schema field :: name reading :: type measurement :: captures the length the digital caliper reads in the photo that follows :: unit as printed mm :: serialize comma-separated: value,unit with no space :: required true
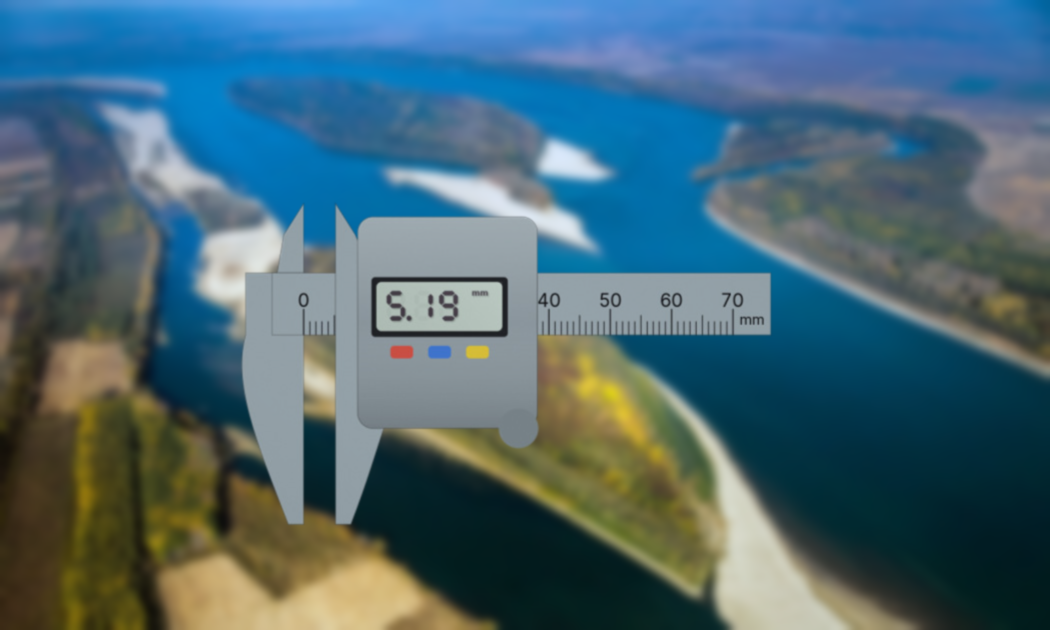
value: 5.19,mm
